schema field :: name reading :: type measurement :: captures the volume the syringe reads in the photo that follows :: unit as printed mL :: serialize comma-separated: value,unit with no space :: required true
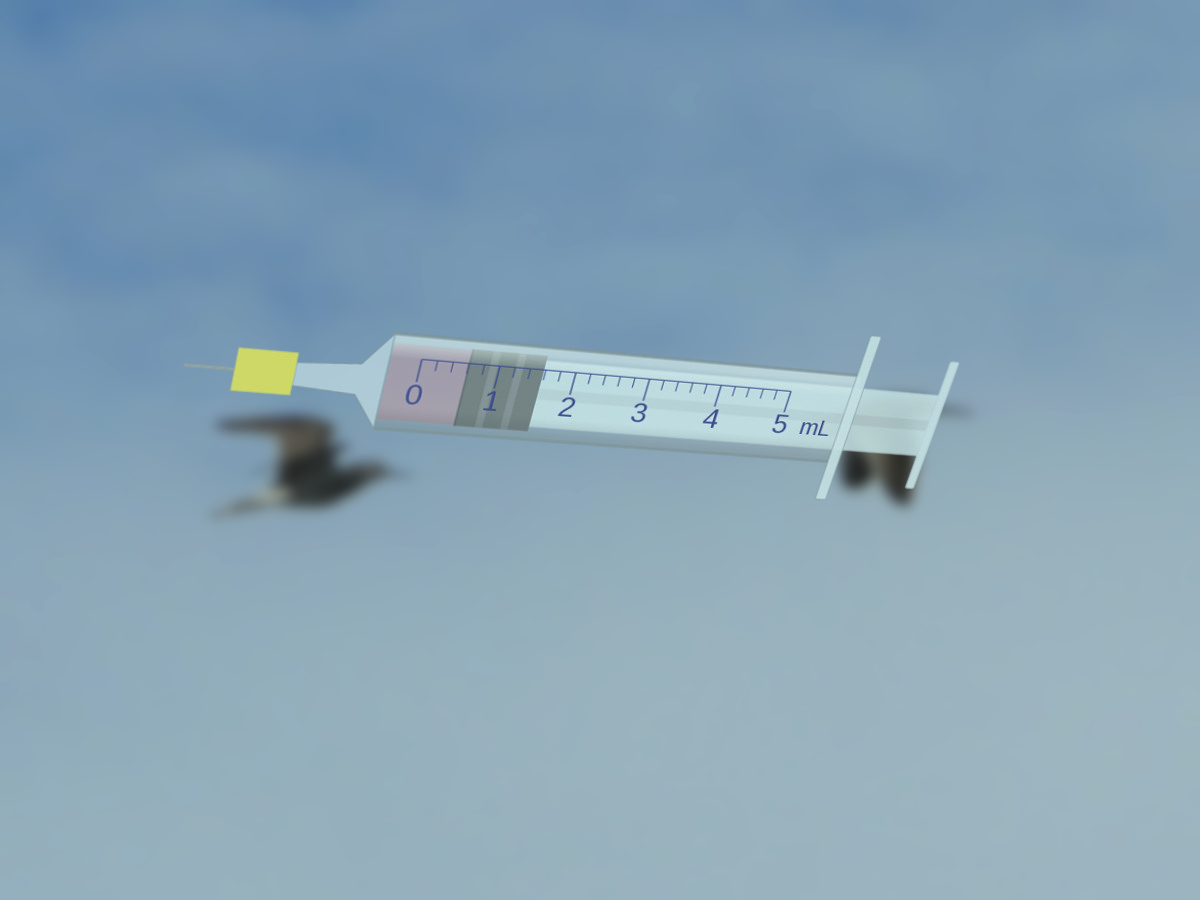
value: 0.6,mL
